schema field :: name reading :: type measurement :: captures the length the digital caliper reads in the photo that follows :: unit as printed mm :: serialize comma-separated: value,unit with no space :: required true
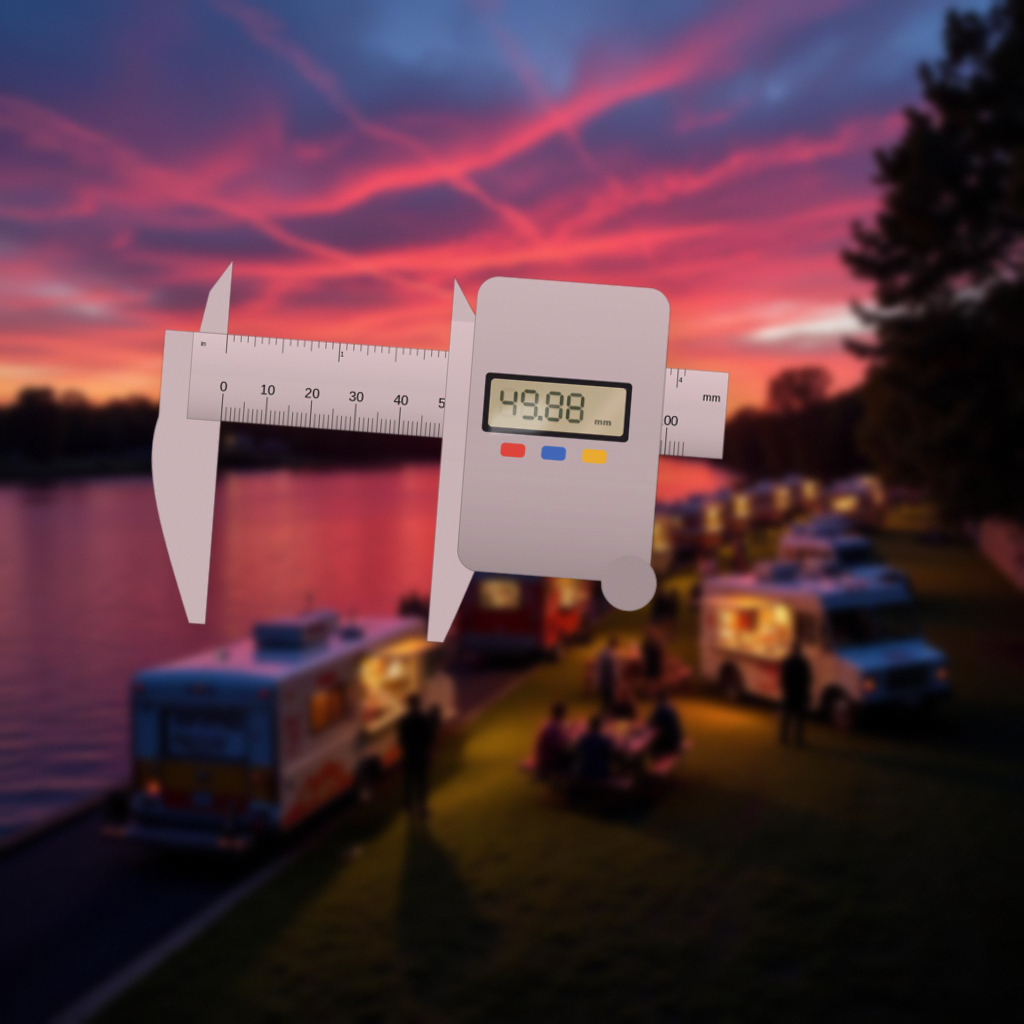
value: 49.88,mm
